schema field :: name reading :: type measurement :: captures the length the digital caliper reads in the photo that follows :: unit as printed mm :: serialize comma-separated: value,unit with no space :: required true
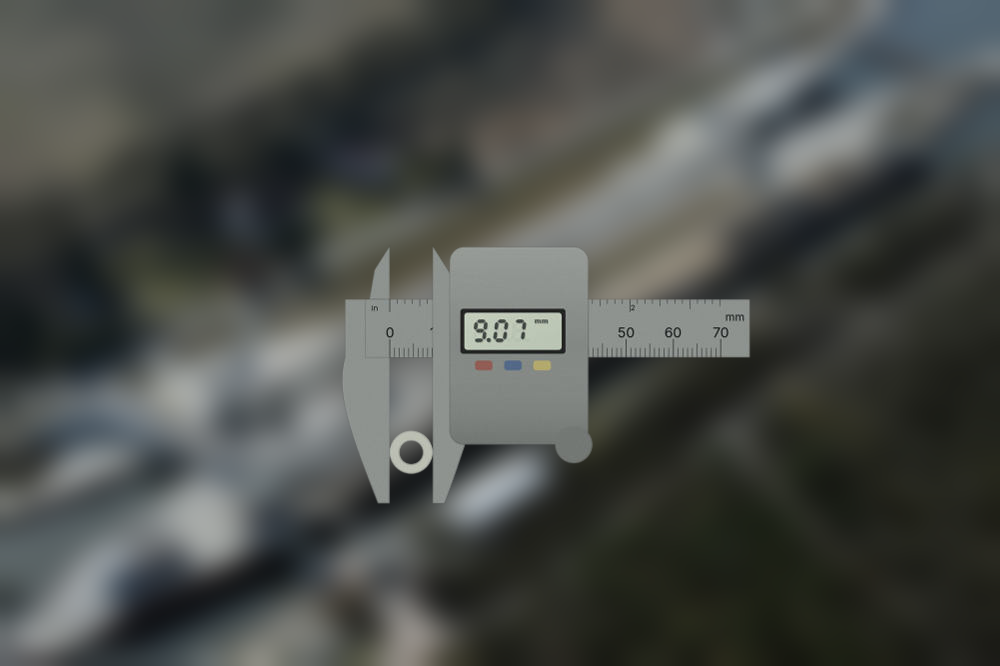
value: 9.07,mm
